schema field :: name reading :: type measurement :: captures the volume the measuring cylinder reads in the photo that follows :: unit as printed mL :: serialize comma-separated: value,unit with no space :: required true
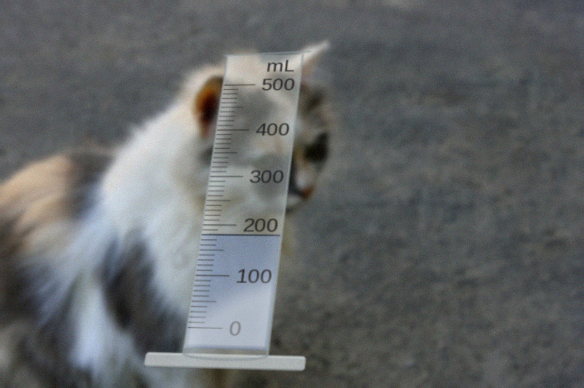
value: 180,mL
